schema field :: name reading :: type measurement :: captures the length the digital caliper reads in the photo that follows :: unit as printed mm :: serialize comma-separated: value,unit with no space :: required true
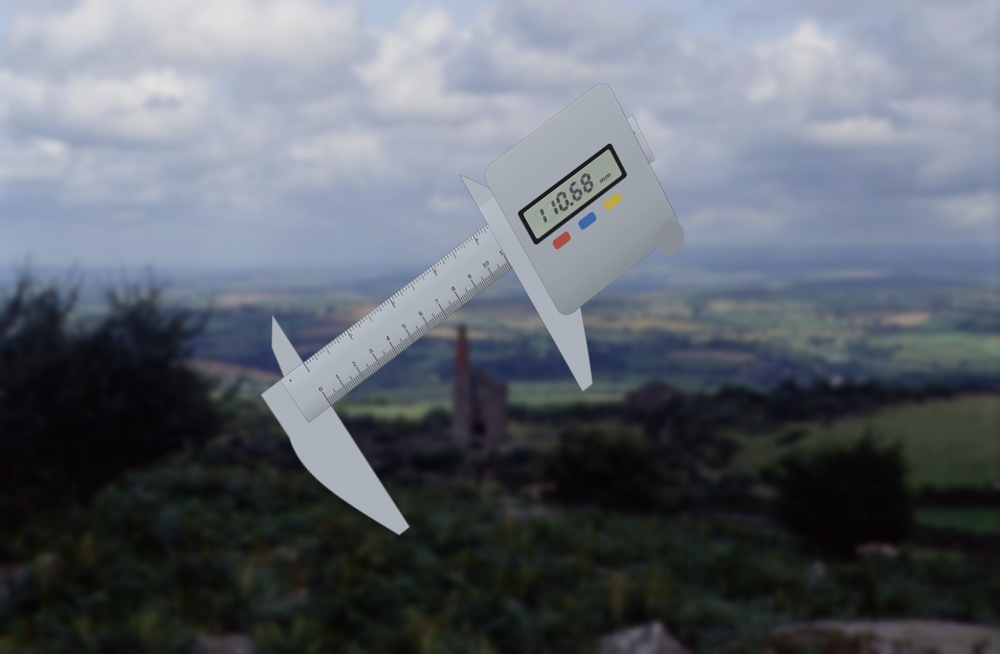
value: 110.68,mm
